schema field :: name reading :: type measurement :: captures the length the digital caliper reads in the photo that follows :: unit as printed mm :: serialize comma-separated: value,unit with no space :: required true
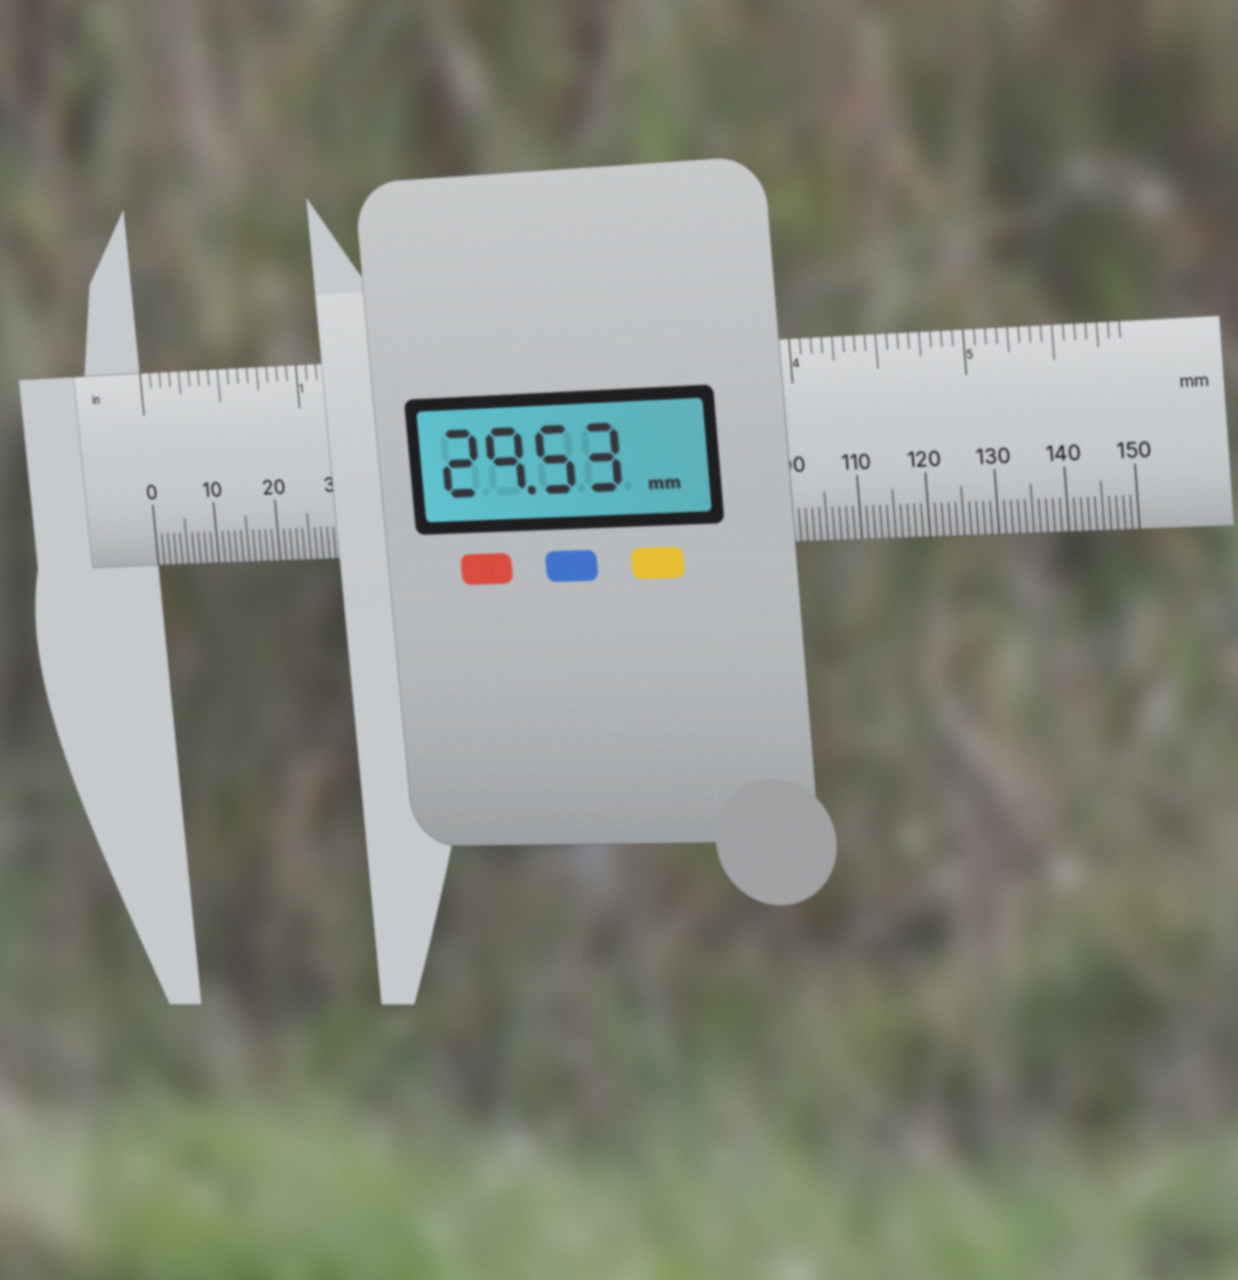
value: 29.53,mm
